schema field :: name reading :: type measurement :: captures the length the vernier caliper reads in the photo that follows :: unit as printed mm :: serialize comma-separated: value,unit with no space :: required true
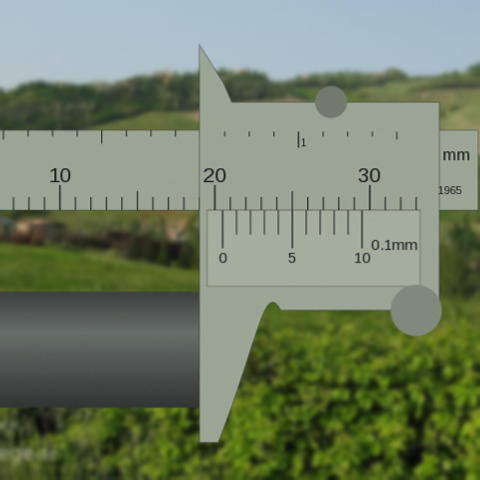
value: 20.5,mm
